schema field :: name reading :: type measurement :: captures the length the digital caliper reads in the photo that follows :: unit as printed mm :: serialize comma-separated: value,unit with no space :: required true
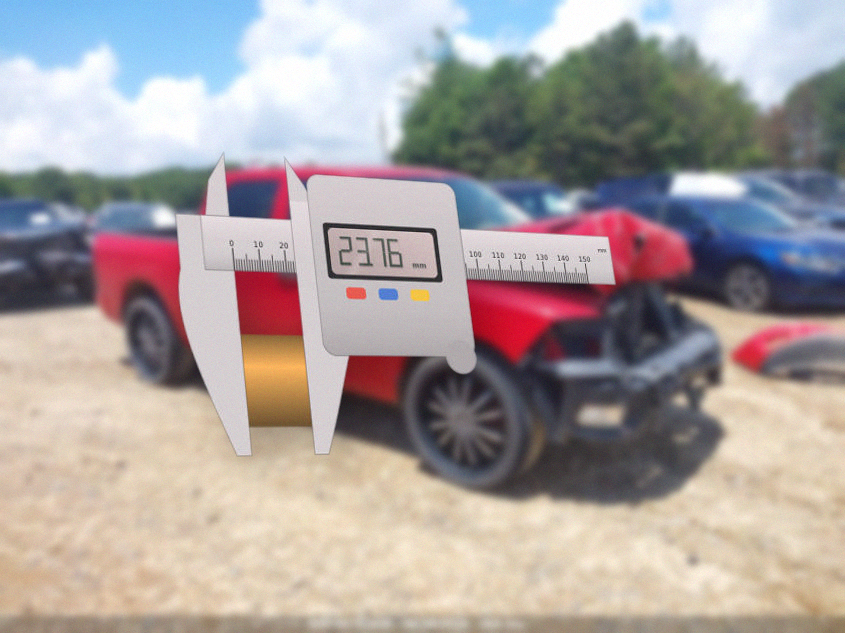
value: 23.76,mm
